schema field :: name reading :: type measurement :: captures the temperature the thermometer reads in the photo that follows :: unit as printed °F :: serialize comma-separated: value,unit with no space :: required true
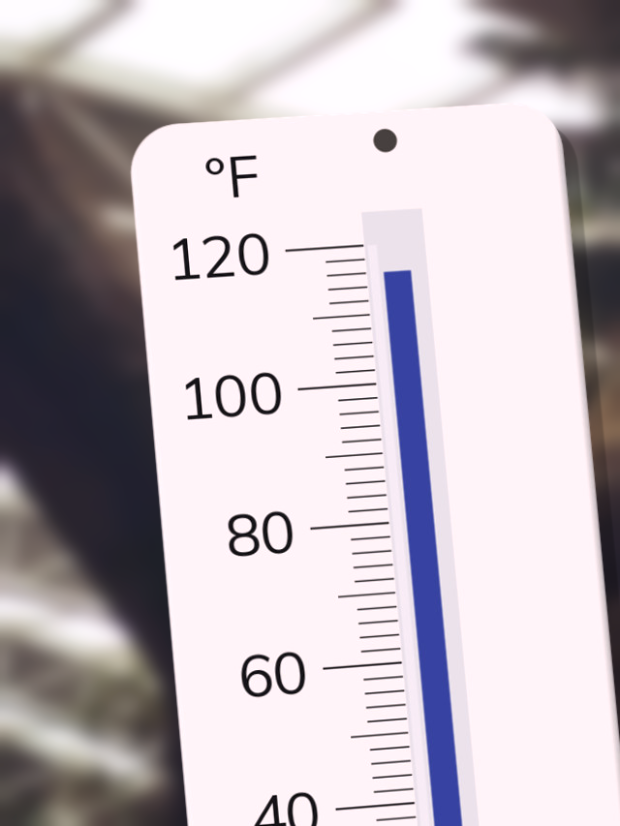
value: 116,°F
